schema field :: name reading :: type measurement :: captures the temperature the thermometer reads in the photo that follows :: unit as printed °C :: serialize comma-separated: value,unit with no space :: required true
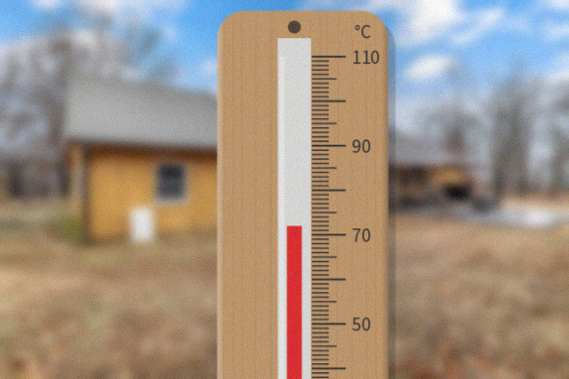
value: 72,°C
